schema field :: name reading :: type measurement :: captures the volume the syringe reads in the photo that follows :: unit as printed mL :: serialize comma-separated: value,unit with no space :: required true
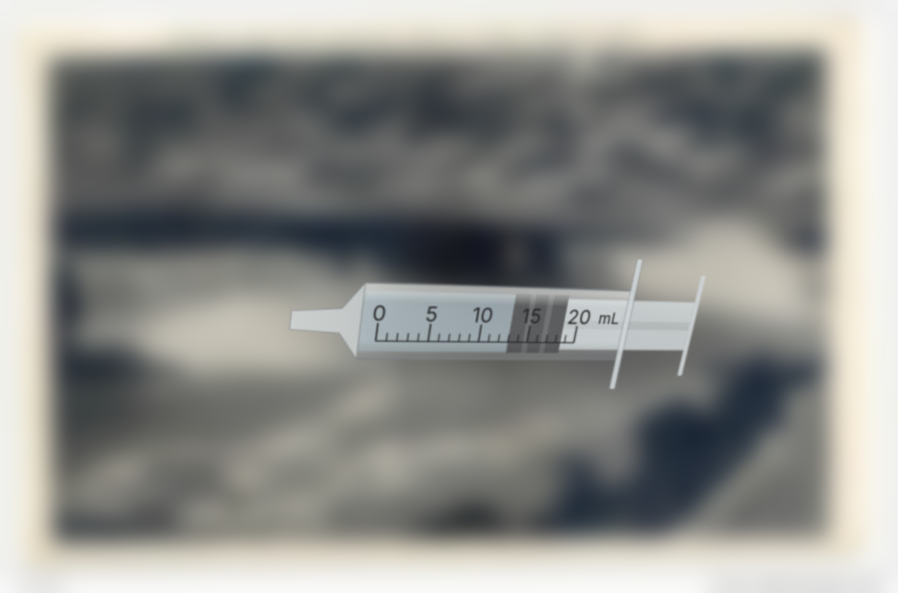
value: 13,mL
